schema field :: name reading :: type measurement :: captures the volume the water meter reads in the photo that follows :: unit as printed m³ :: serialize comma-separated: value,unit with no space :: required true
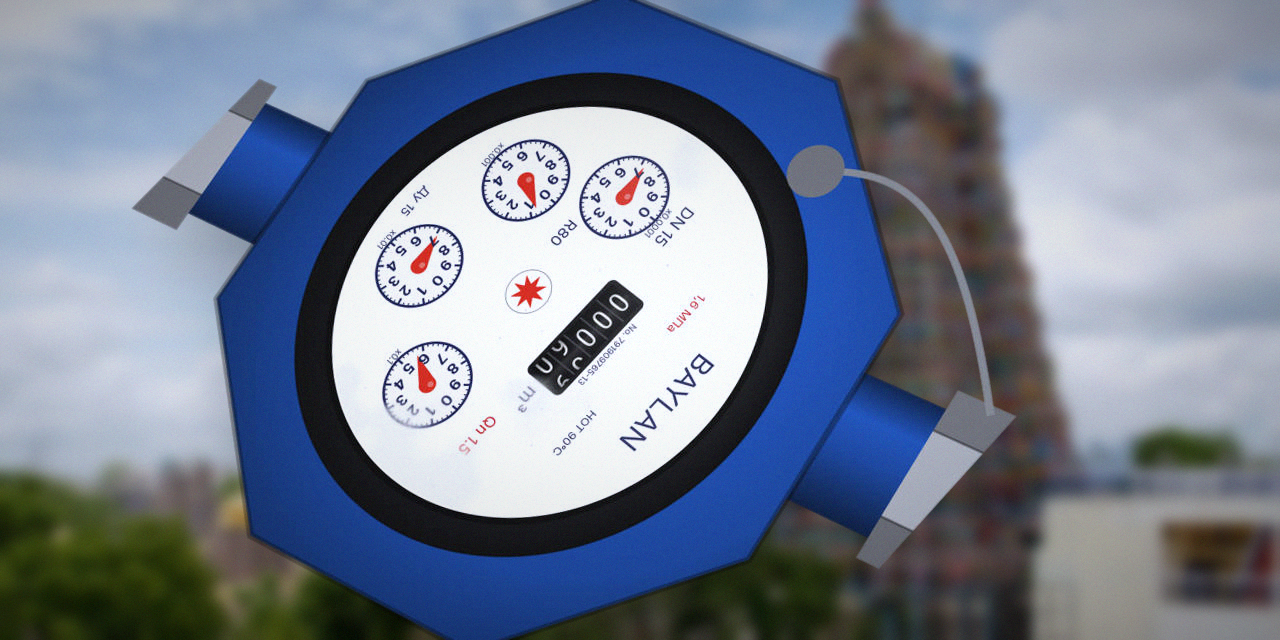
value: 59.5707,m³
